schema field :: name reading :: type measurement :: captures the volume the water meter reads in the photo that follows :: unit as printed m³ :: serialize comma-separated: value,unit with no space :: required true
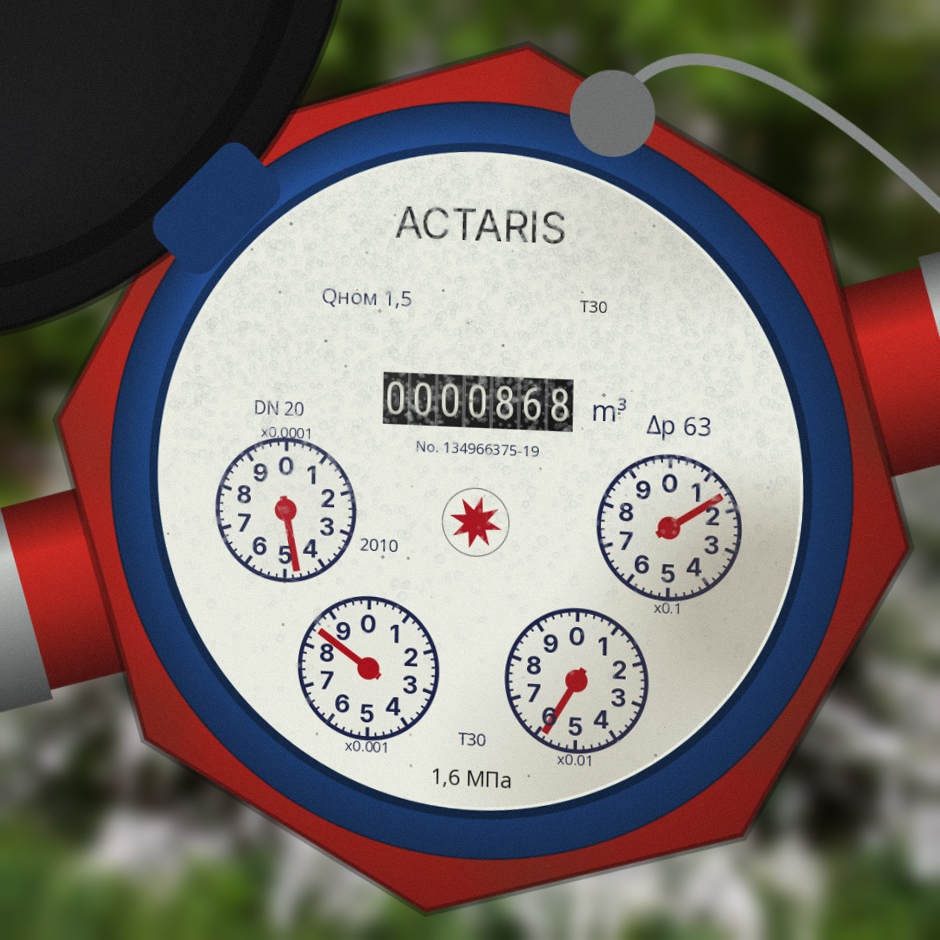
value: 868.1584,m³
